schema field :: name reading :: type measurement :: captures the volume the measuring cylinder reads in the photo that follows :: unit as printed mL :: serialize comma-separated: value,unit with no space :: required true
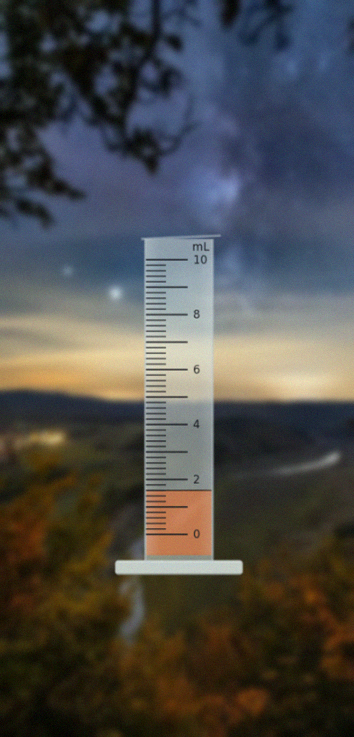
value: 1.6,mL
